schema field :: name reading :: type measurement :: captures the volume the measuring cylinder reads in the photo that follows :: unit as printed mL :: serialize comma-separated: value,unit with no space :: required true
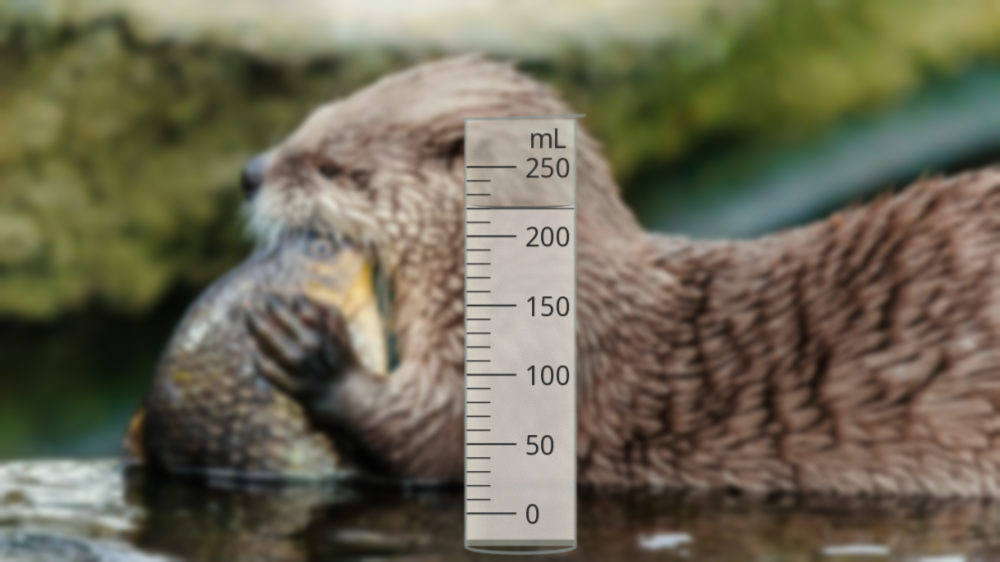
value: 220,mL
